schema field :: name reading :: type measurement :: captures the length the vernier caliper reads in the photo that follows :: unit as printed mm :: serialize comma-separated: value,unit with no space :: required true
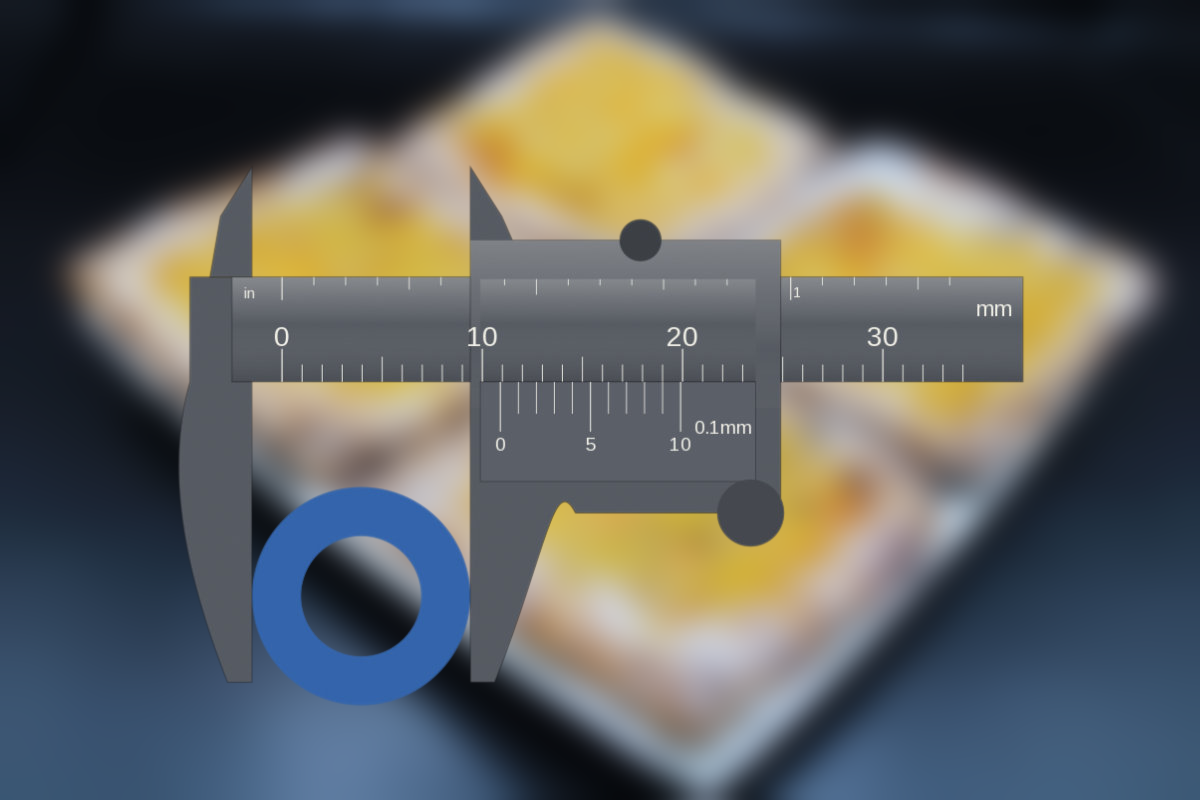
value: 10.9,mm
